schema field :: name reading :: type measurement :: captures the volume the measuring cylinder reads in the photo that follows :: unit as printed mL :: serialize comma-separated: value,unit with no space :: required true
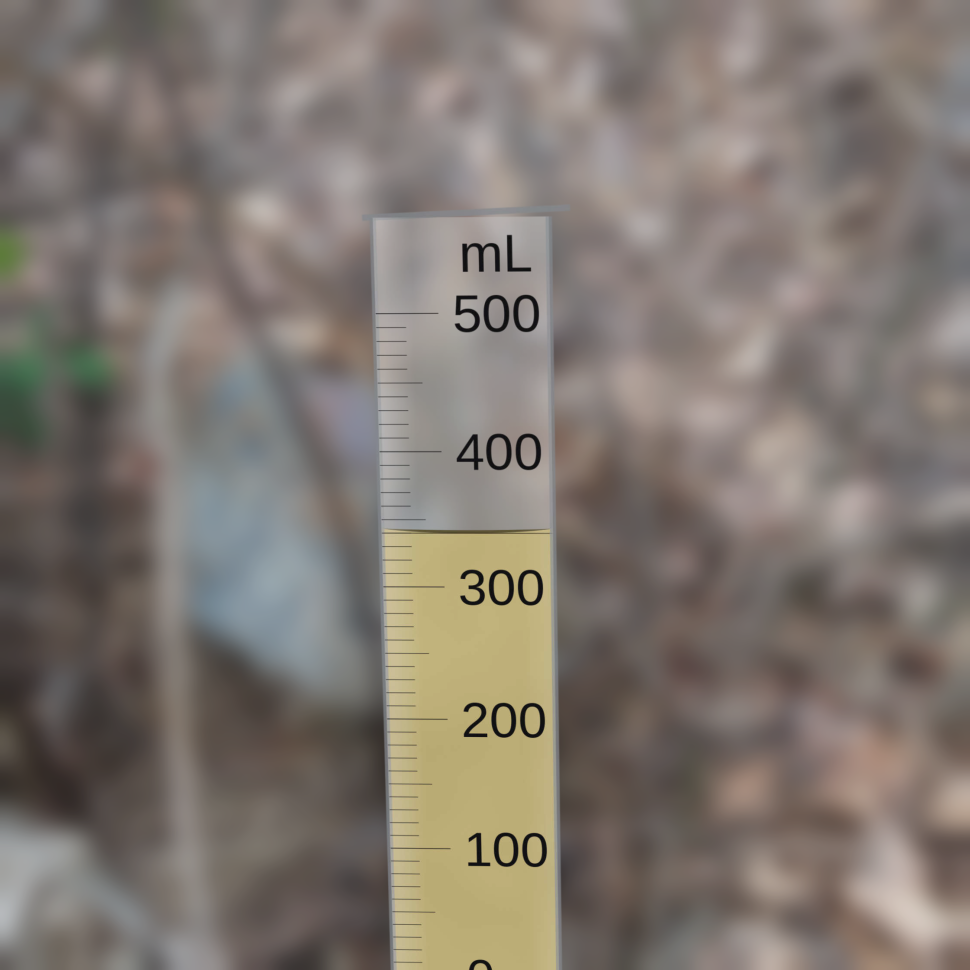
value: 340,mL
